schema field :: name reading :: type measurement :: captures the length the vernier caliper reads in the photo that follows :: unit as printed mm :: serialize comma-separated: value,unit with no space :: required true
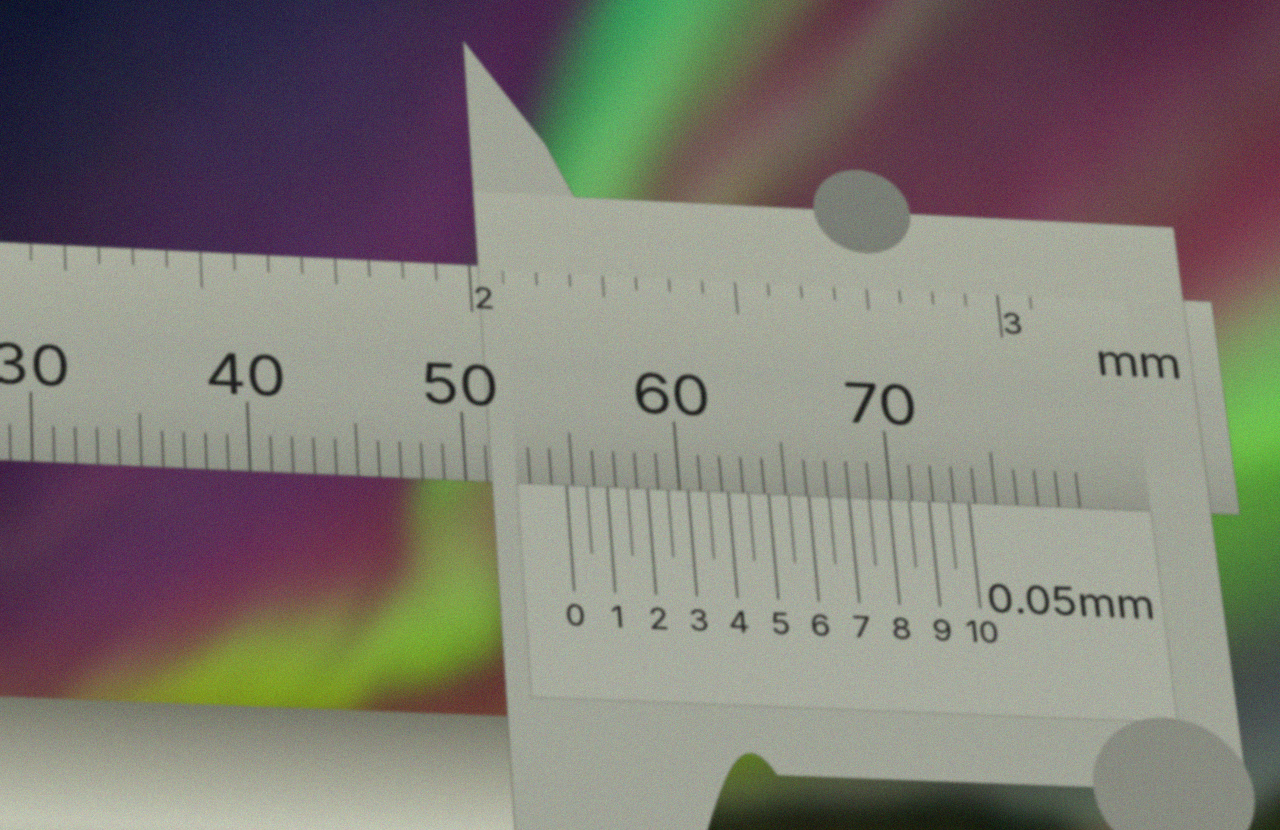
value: 54.7,mm
